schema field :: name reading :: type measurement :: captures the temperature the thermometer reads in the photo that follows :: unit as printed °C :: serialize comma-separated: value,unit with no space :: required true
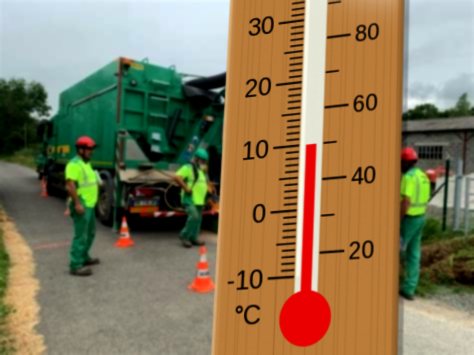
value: 10,°C
